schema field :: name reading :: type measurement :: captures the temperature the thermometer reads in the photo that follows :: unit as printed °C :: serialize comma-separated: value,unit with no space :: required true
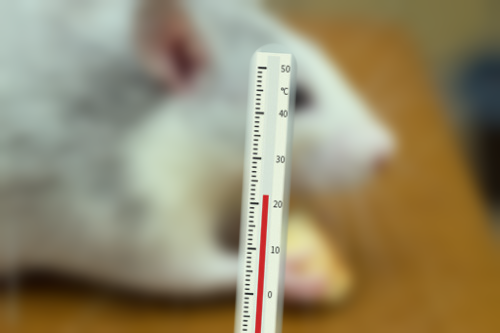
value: 22,°C
